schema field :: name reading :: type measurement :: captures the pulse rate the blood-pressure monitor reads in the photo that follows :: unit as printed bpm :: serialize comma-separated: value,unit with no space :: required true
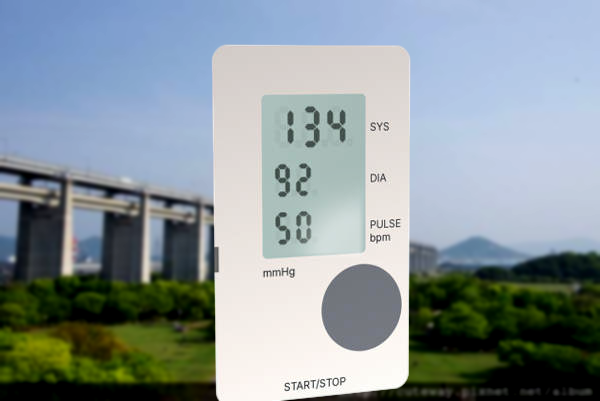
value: 50,bpm
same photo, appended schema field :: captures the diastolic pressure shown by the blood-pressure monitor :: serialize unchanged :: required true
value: 92,mmHg
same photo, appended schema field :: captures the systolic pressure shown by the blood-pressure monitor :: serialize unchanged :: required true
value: 134,mmHg
